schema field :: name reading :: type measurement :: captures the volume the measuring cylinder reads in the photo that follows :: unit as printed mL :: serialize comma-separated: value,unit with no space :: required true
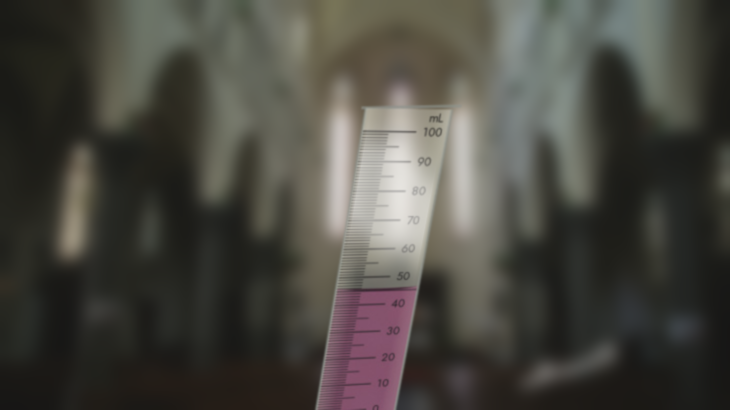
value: 45,mL
